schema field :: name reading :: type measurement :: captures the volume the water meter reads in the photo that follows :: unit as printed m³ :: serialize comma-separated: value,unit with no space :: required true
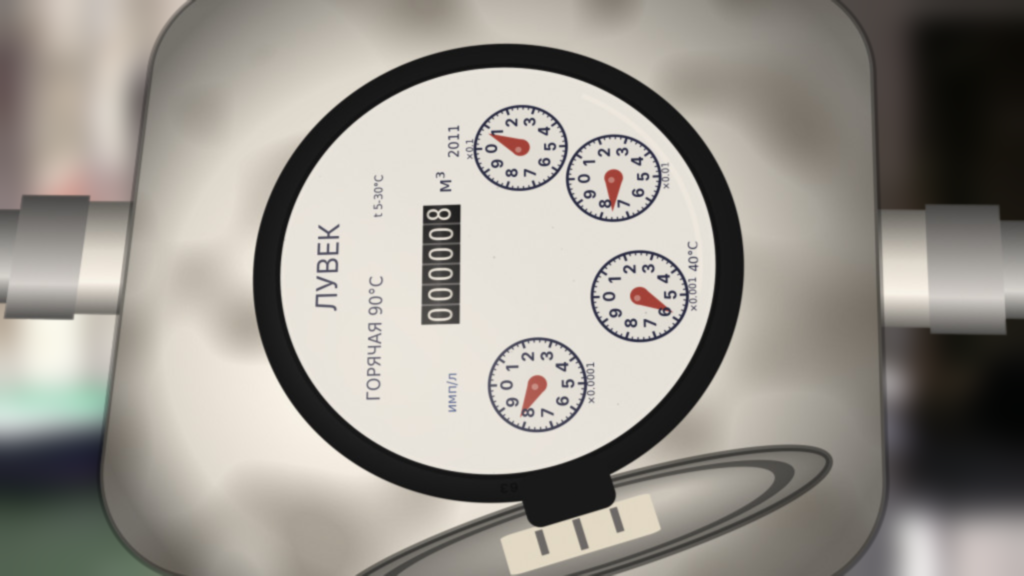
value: 8.0758,m³
